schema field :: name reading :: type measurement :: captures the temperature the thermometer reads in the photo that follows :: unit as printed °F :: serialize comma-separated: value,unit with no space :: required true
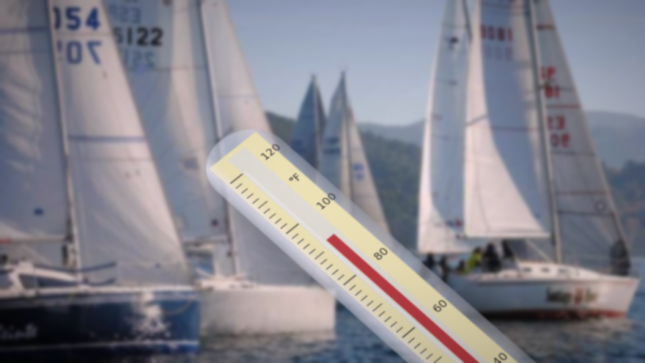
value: 92,°F
